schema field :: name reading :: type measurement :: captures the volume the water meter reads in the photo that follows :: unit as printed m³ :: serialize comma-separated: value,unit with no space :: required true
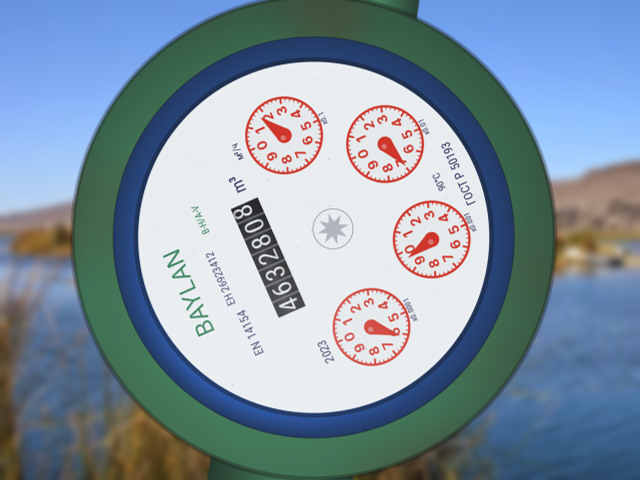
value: 4632808.1696,m³
